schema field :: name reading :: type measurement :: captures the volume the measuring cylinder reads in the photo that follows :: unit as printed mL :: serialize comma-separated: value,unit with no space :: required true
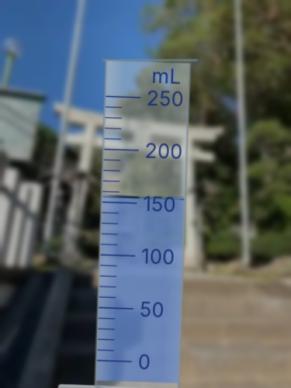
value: 155,mL
